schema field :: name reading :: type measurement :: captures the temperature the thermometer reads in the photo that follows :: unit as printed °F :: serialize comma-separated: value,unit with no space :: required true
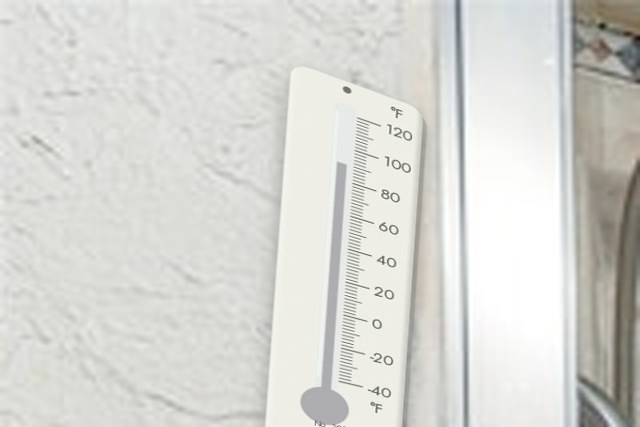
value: 90,°F
